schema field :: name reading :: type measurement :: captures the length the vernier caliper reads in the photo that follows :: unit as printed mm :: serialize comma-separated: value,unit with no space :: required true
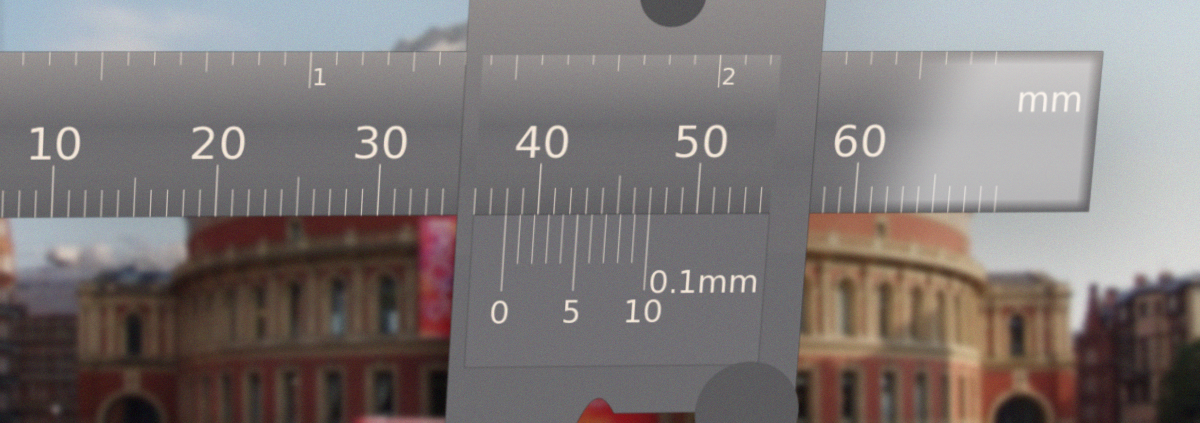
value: 38.0,mm
